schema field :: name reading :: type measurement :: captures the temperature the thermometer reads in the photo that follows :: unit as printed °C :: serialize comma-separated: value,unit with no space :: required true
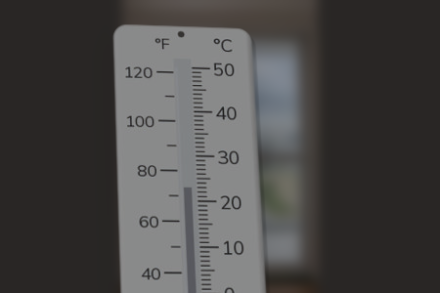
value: 23,°C
